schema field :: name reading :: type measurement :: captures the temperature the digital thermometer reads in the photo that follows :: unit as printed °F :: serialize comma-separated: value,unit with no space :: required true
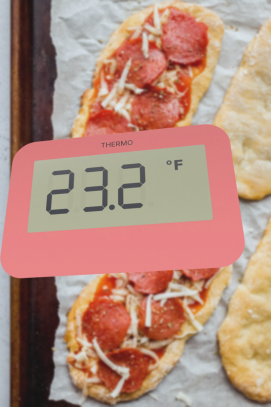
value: 23.2,°F
